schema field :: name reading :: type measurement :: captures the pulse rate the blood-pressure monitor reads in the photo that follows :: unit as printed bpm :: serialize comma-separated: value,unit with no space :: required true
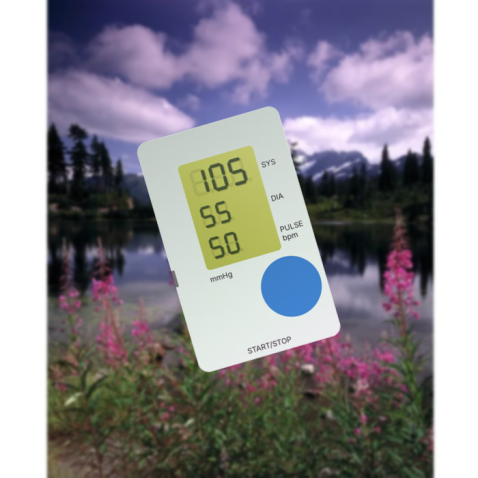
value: 50,bpm
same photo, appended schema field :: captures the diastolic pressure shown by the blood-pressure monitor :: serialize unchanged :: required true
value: 55,mmHg
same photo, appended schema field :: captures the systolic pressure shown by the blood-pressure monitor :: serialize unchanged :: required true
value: 105,mmHg
